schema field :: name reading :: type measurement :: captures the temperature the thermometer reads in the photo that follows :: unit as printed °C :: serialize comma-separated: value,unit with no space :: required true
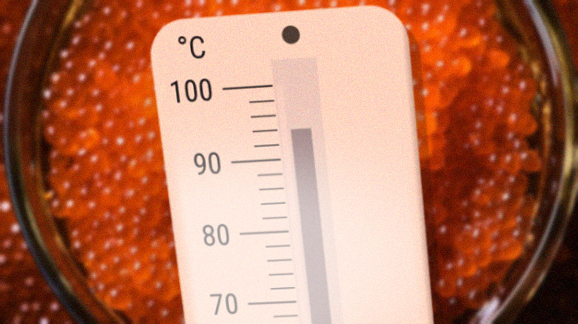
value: 94,°C
